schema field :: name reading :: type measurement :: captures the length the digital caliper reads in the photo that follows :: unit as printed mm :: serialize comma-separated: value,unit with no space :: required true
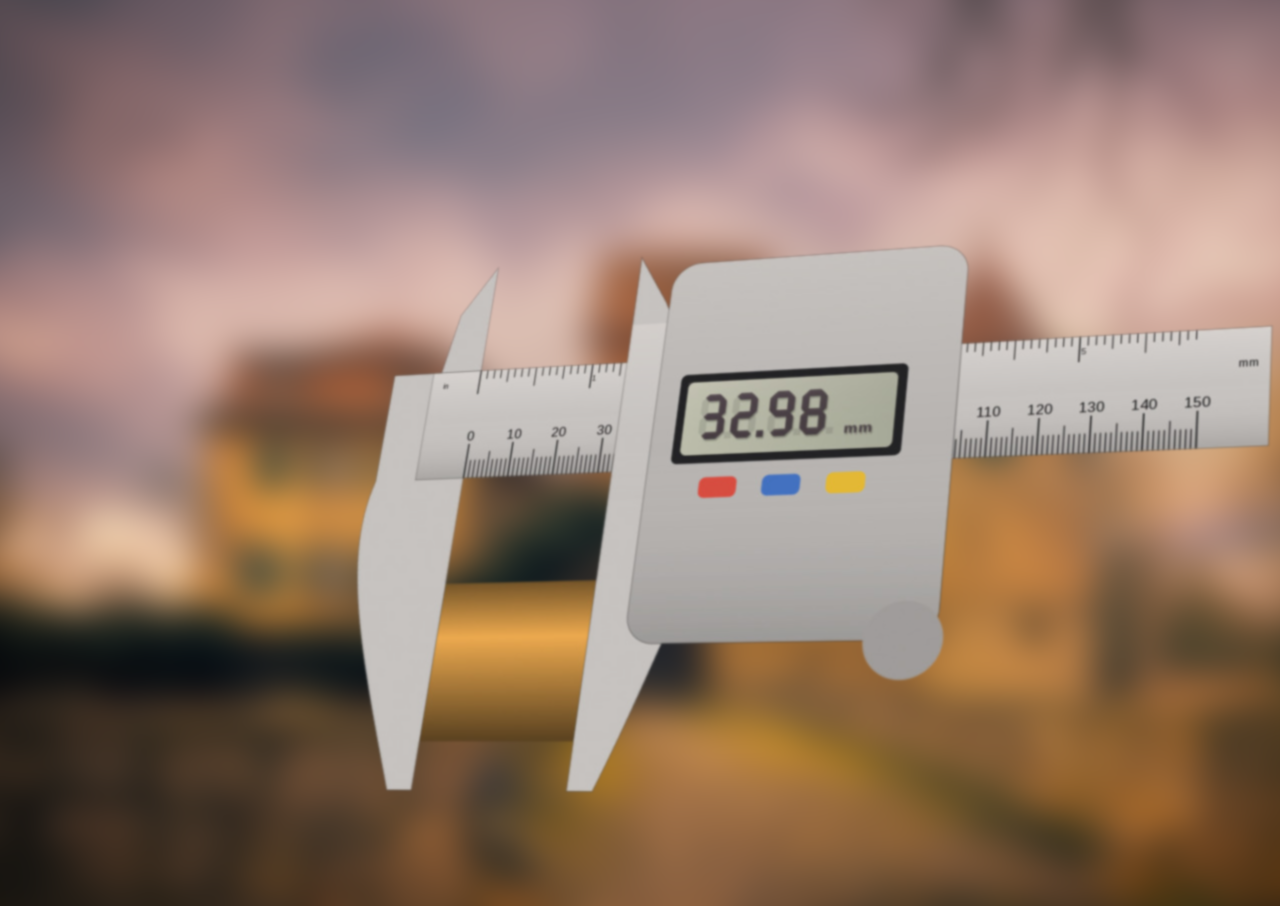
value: 32.98,mm
